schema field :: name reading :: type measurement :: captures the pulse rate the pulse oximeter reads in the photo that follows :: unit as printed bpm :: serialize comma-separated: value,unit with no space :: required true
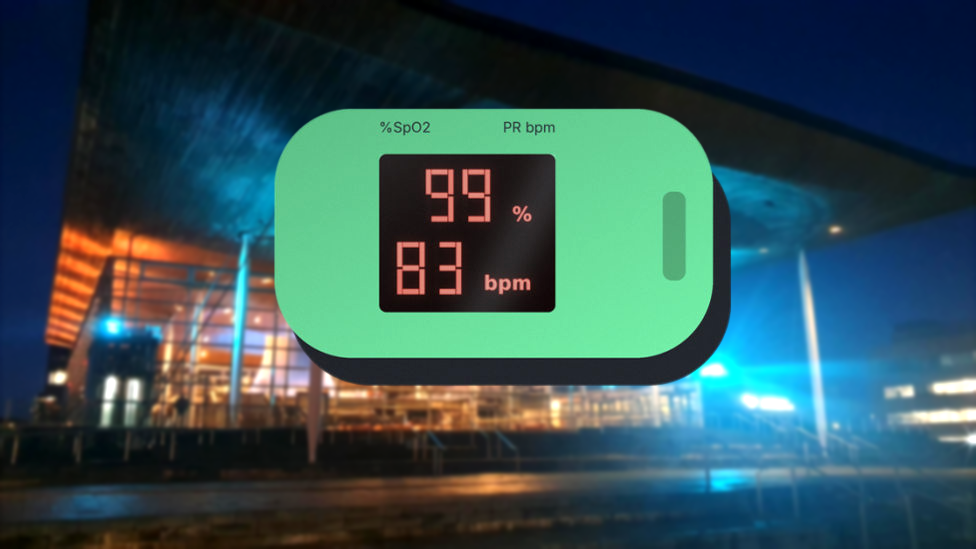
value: 83,bpm
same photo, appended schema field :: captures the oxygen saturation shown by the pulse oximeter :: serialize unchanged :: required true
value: 99,%
